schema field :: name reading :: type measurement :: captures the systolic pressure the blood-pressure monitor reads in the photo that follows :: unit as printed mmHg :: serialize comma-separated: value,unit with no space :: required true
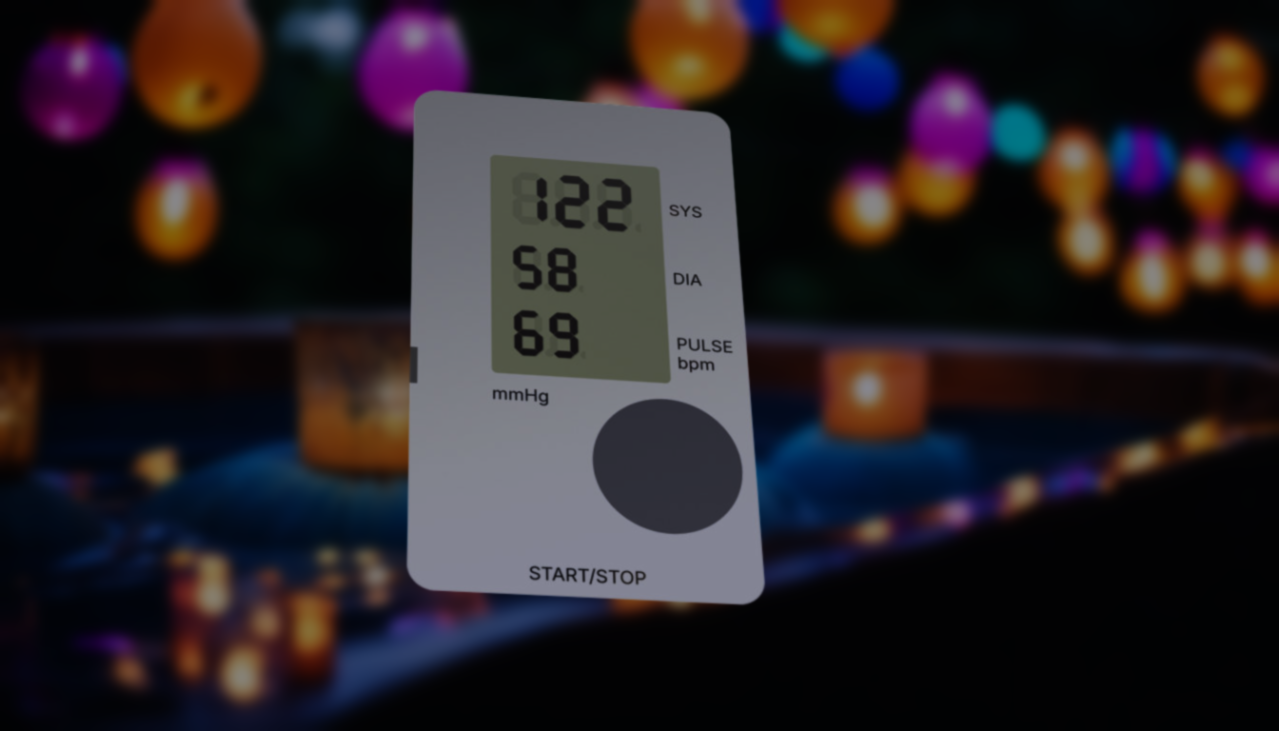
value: 122,mmHg
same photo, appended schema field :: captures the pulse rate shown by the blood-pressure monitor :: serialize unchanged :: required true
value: 69,bpm
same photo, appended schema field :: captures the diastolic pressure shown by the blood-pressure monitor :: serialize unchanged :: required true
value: 58,mmHg
